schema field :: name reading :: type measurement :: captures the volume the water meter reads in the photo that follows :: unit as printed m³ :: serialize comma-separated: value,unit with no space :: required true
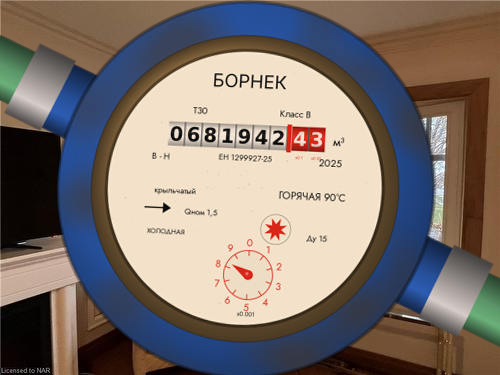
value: 681942.438,m³
